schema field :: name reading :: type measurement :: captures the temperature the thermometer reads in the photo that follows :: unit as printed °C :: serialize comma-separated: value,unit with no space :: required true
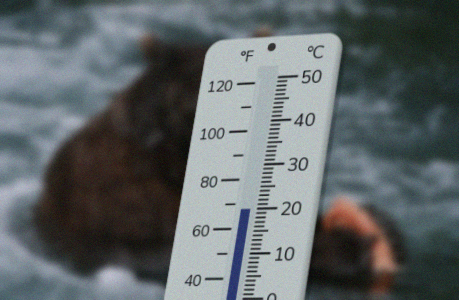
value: 20,°C
